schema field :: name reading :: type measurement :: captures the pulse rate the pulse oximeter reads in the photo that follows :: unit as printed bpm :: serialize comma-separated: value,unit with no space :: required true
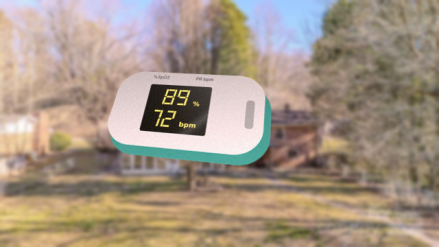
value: 72,bpm
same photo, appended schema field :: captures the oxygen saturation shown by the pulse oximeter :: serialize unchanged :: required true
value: 89,%
